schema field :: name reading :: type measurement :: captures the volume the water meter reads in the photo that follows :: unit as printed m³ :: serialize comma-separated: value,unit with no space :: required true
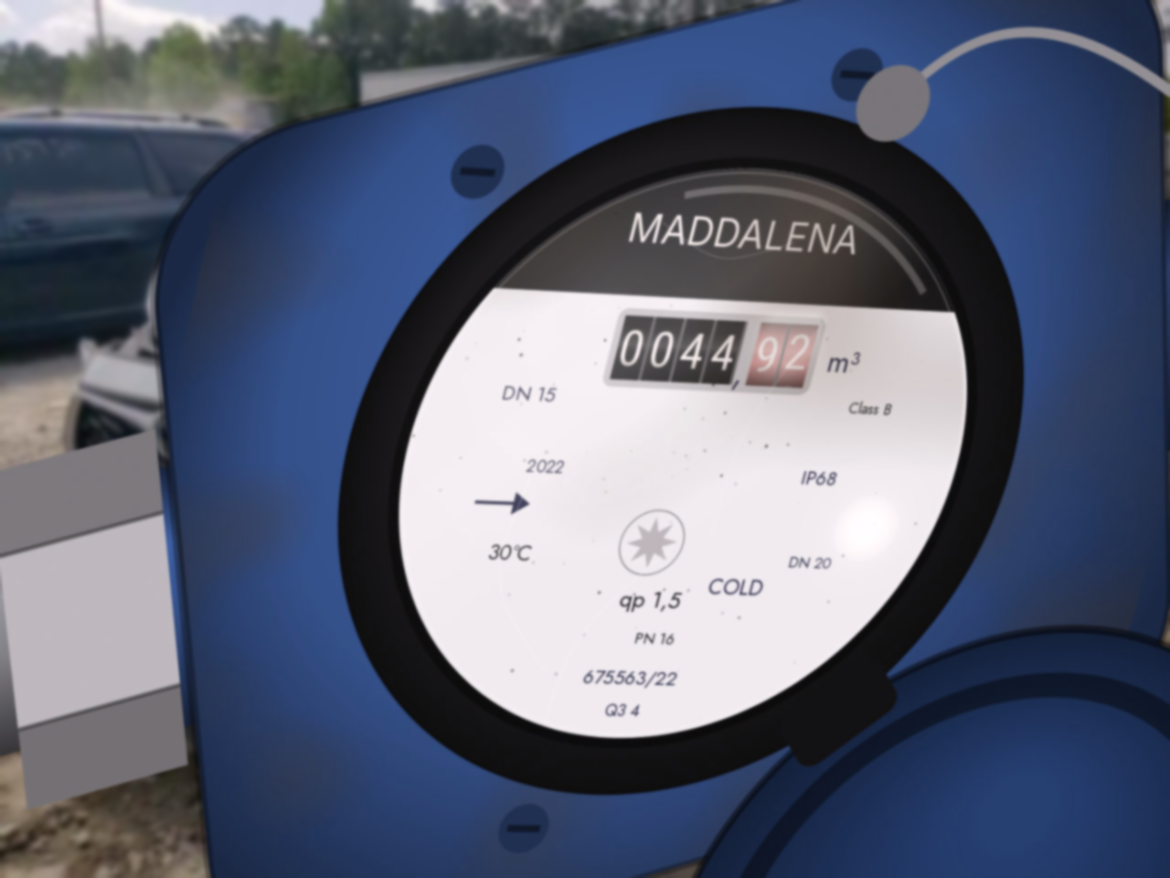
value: 44.92,m³
